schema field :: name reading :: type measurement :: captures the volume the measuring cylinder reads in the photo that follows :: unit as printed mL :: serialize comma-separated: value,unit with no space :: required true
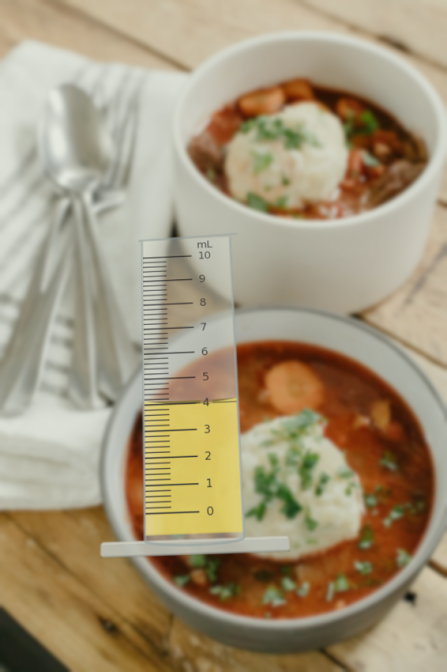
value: 4,mL
